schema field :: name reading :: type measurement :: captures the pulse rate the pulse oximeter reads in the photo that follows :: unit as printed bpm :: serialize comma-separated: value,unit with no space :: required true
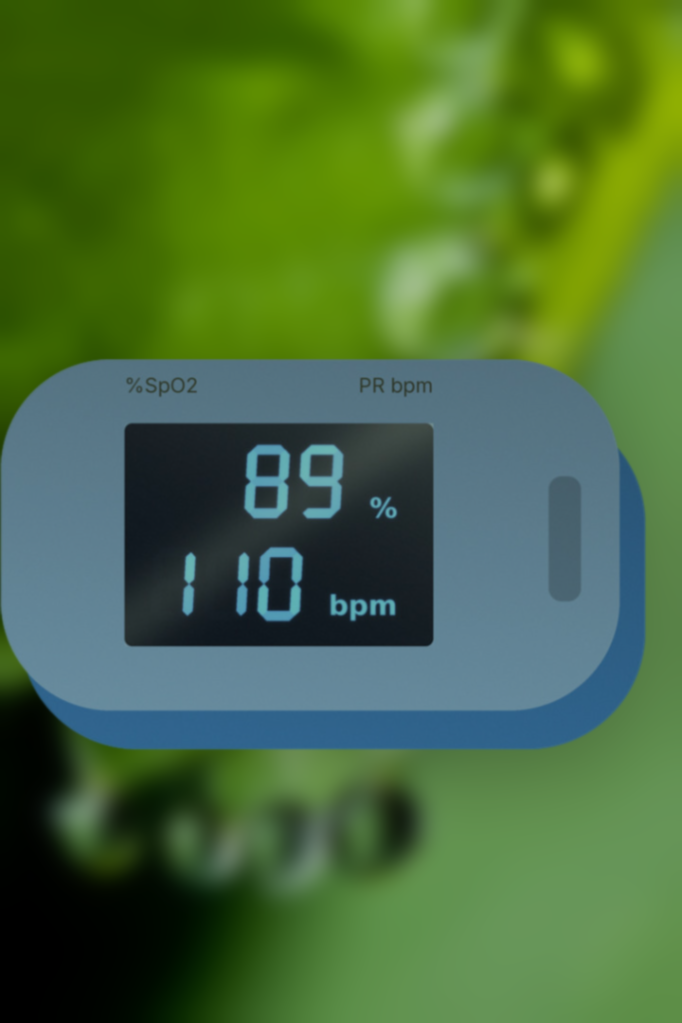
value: 110,bpm
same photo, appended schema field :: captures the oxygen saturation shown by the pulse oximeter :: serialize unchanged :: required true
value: 89,%
